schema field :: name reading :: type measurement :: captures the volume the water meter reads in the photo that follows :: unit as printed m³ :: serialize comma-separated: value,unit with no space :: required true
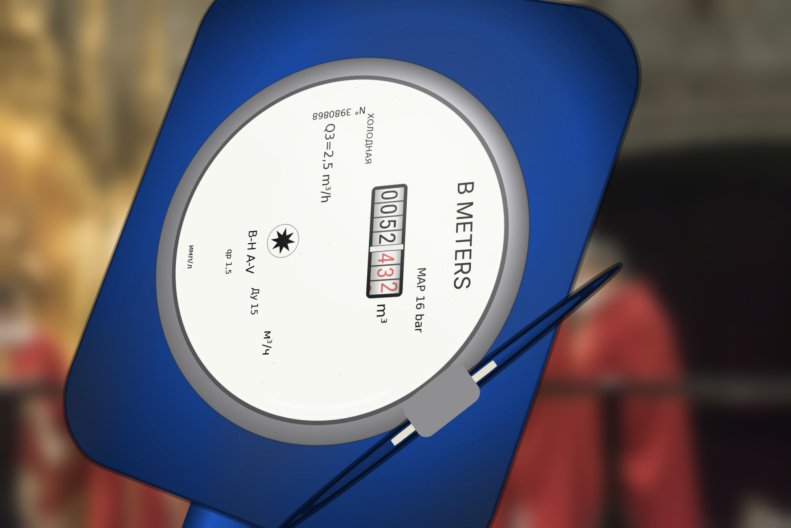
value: 52.432,m³
